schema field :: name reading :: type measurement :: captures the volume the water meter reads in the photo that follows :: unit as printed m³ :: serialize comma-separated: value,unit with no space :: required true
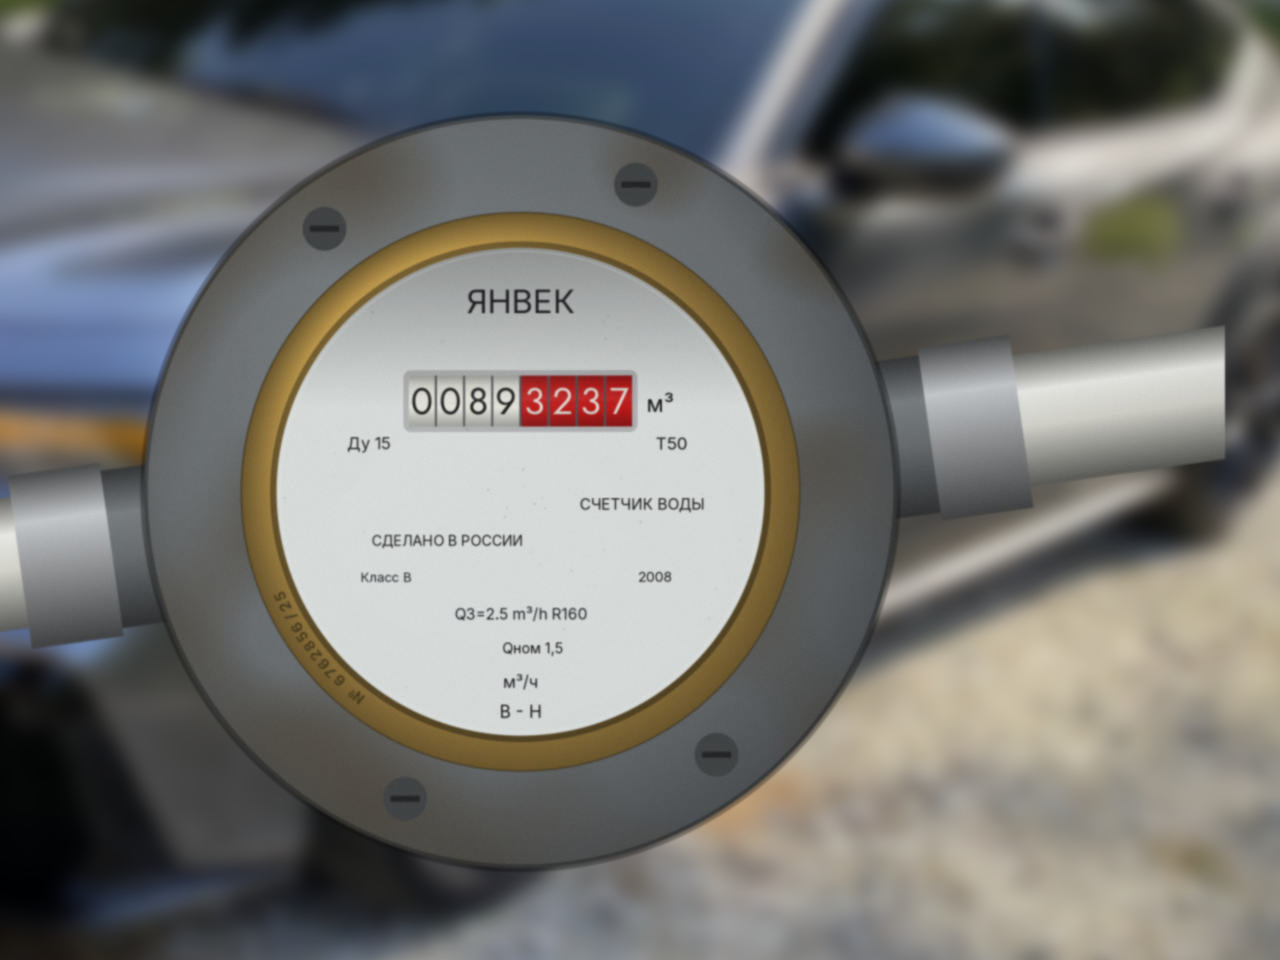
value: 89.3237,m³
